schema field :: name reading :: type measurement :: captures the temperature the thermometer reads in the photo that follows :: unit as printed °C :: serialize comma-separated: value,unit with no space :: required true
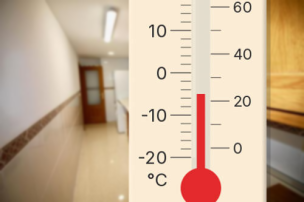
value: -5,°C
